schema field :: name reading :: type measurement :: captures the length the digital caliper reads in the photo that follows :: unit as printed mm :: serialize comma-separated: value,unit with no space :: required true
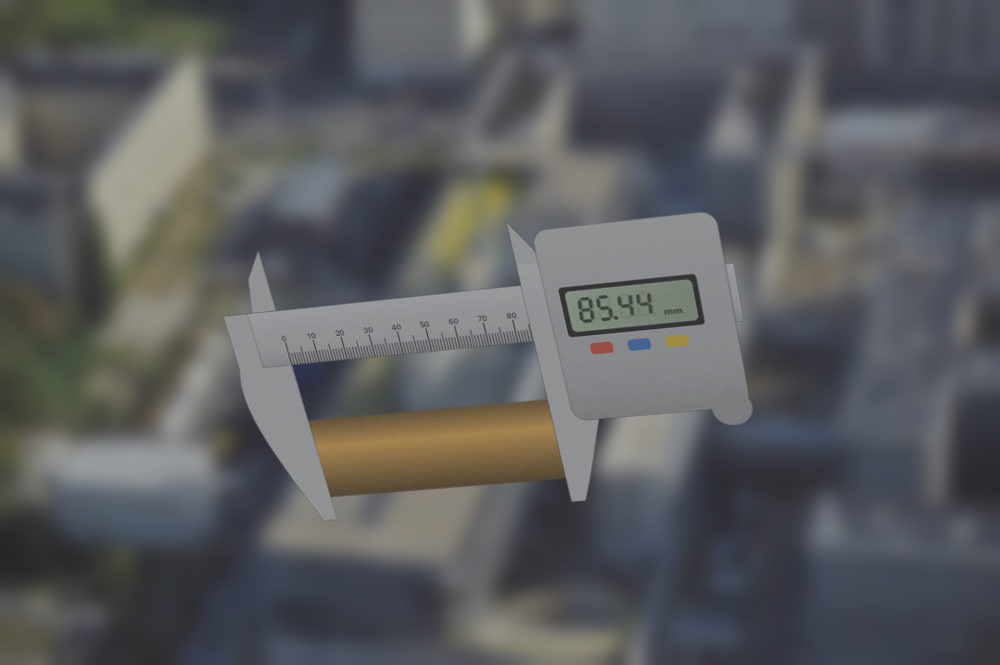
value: 85.44,mm
